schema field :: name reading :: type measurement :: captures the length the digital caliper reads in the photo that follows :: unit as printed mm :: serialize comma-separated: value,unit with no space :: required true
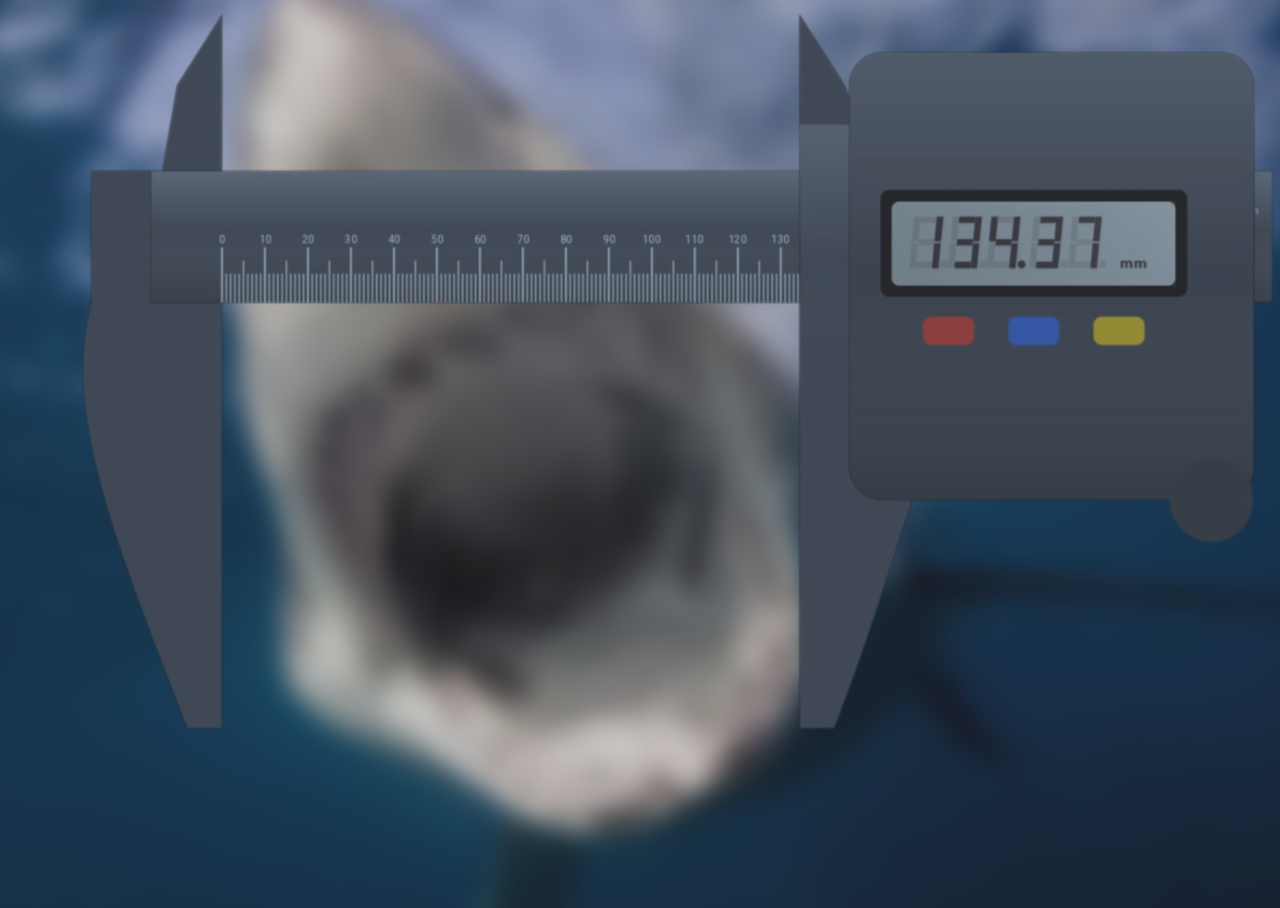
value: 134.37,mm
